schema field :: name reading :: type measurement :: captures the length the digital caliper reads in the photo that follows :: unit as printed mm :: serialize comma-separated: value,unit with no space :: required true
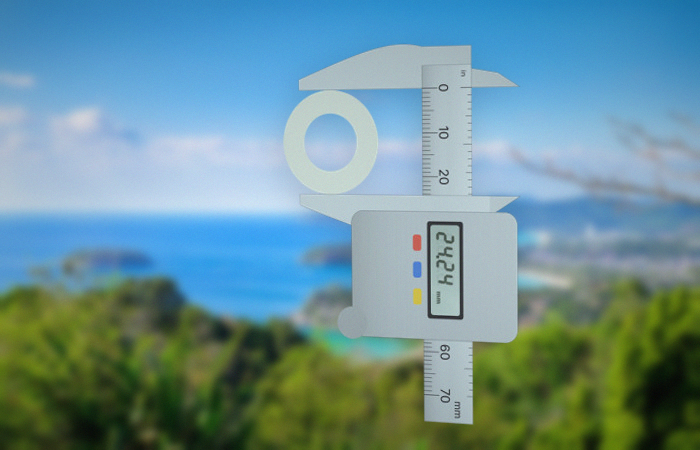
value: 24.24,mm
